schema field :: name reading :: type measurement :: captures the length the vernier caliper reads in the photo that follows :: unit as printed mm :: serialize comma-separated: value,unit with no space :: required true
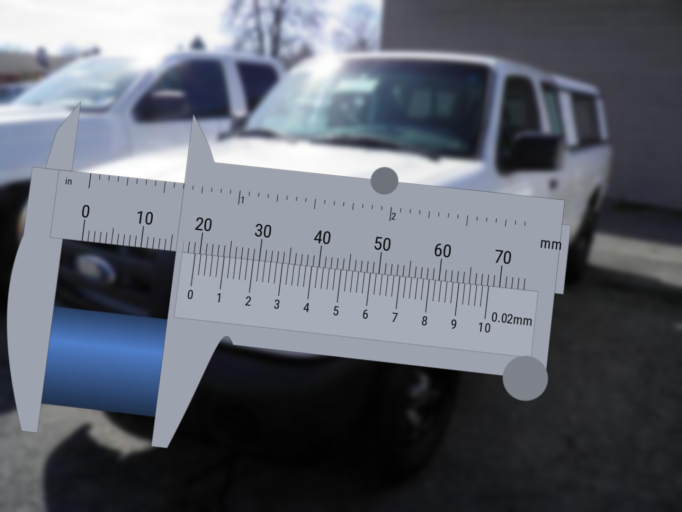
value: 19.2,mm
